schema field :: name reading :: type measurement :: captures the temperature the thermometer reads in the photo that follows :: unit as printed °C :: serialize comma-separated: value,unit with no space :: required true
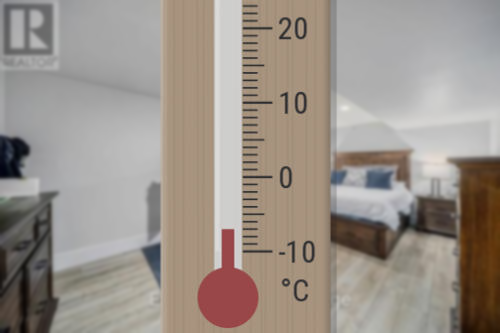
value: -7,°C
